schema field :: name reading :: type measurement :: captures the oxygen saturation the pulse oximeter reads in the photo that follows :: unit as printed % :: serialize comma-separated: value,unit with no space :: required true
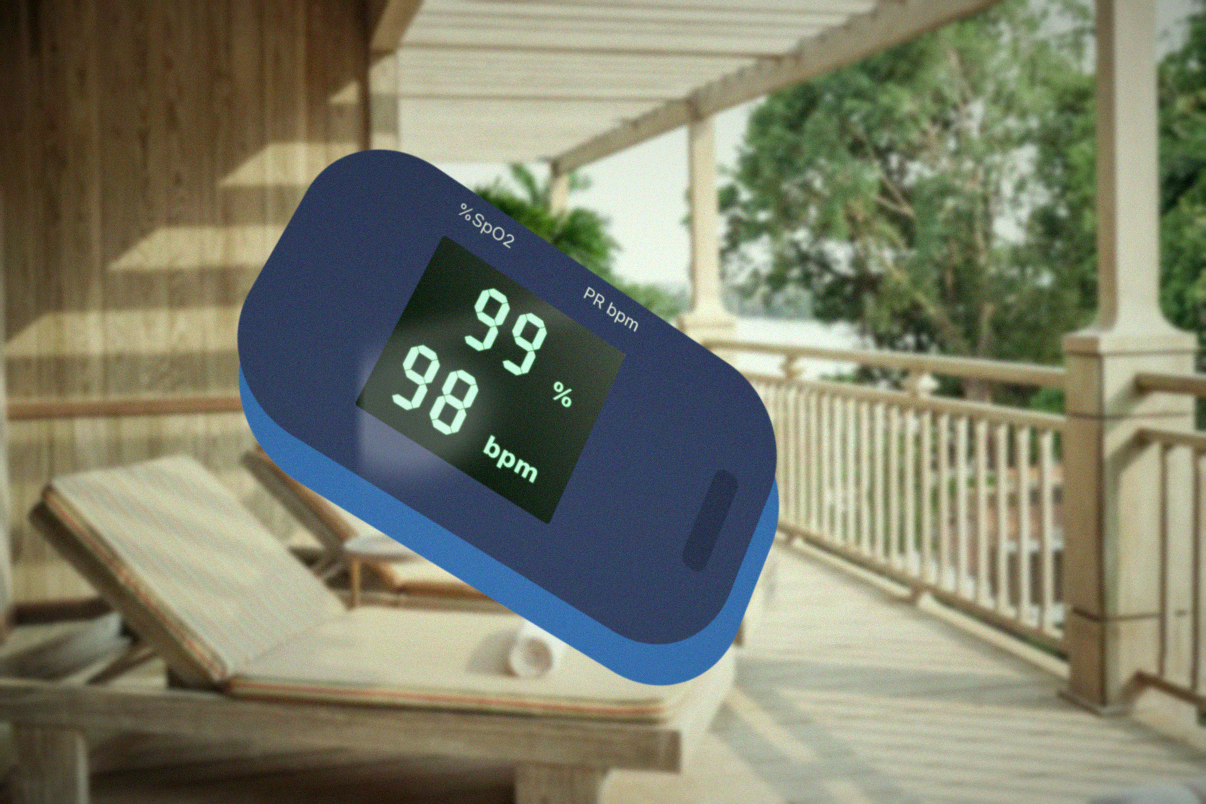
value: 99,%
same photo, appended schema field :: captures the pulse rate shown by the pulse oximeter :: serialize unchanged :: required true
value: 98,bpm
